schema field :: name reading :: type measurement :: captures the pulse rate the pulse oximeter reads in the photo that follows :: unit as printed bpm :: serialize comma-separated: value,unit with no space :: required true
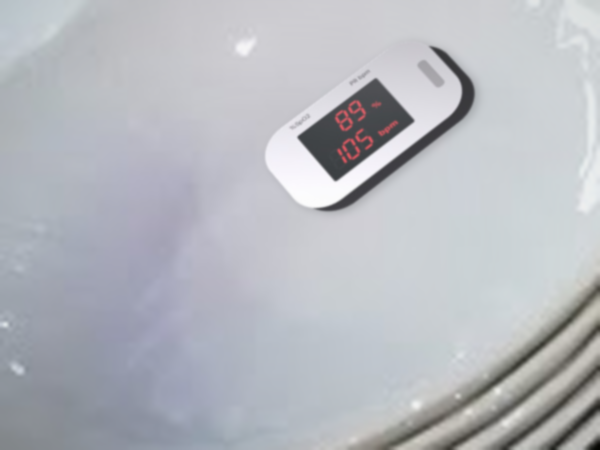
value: 105,bpm
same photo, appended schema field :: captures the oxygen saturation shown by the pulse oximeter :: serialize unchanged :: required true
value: 89,%
